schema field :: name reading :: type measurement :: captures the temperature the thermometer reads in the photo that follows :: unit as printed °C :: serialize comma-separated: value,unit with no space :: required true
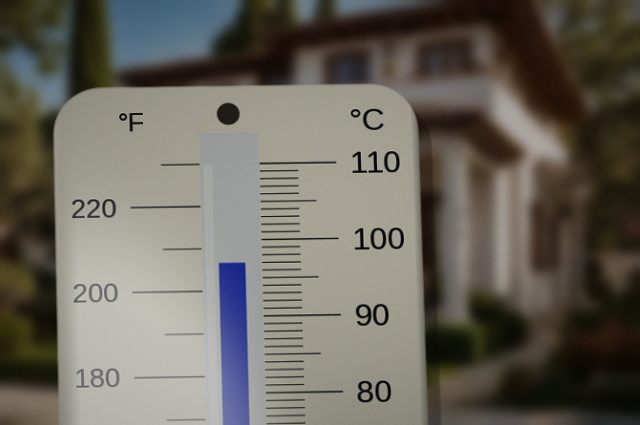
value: 97,°C
